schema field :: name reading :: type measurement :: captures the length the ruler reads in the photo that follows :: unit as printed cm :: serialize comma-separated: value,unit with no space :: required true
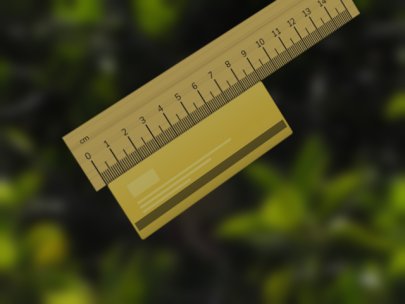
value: 9,cm
